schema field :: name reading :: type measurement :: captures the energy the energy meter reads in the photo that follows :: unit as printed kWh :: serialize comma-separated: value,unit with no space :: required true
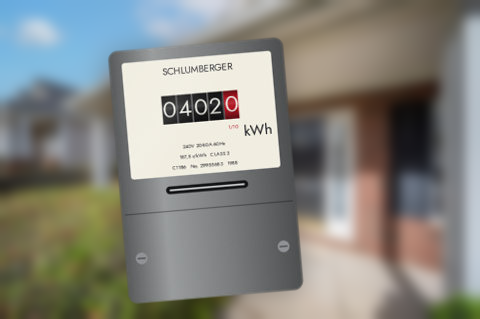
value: 402.0,kWh
